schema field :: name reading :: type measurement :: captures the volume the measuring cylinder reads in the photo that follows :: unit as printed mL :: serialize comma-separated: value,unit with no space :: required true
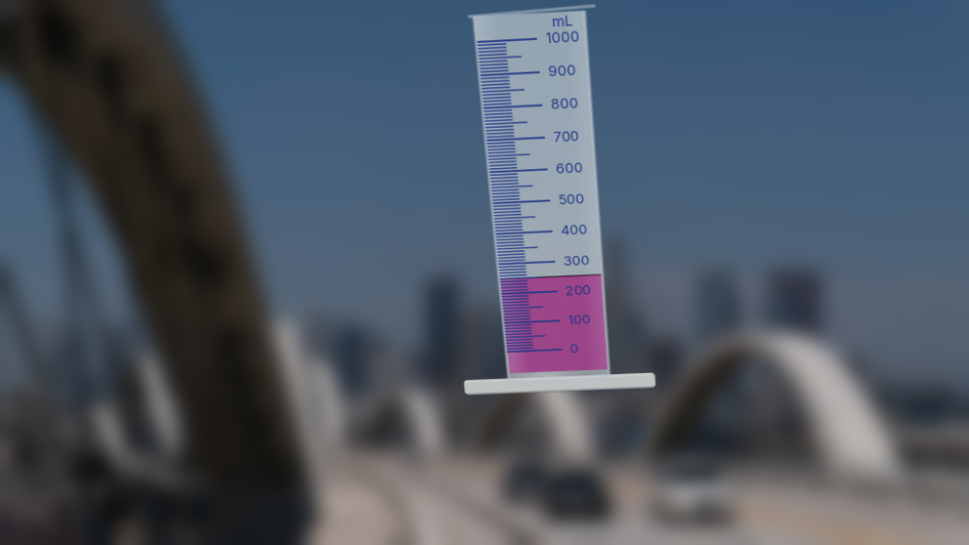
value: 250,mL
